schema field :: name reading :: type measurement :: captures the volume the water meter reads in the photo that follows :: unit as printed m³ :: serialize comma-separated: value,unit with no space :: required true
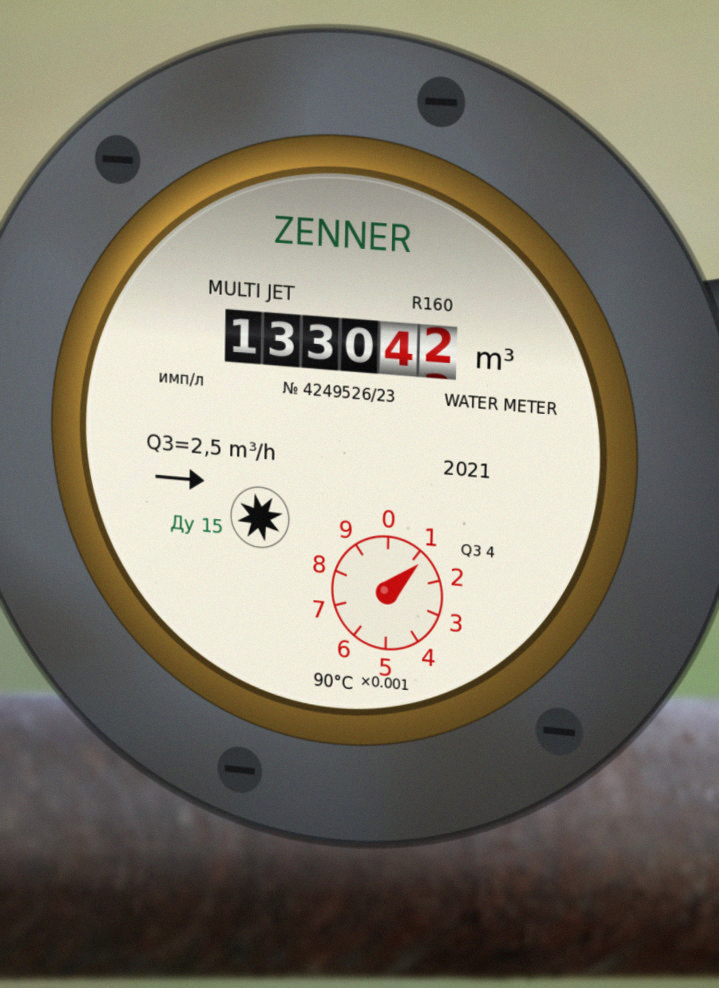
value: 1330.421,m³
